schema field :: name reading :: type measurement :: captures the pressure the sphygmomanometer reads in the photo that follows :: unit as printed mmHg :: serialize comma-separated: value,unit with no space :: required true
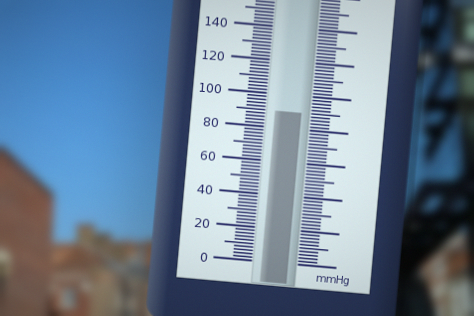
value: 90,mmHg
